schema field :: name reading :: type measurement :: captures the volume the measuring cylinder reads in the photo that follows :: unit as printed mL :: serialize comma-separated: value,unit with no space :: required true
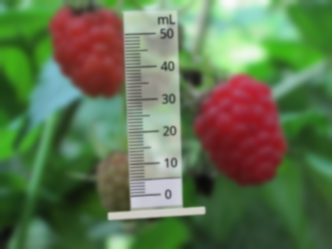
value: 5,mL
